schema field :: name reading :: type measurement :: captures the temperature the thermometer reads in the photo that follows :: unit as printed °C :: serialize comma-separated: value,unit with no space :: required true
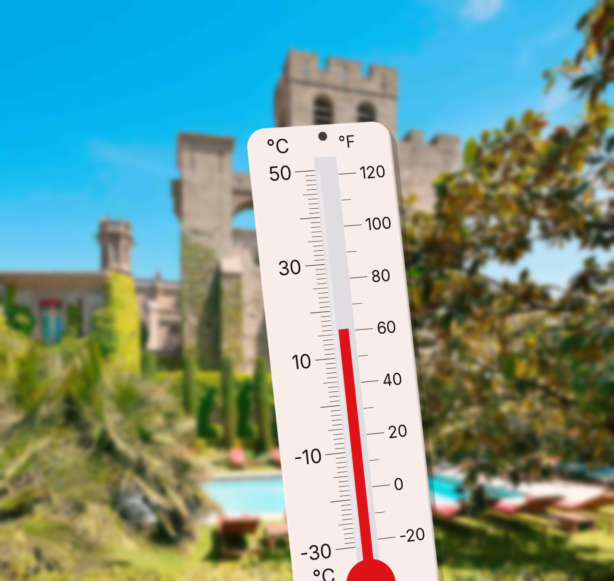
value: 16,°C
